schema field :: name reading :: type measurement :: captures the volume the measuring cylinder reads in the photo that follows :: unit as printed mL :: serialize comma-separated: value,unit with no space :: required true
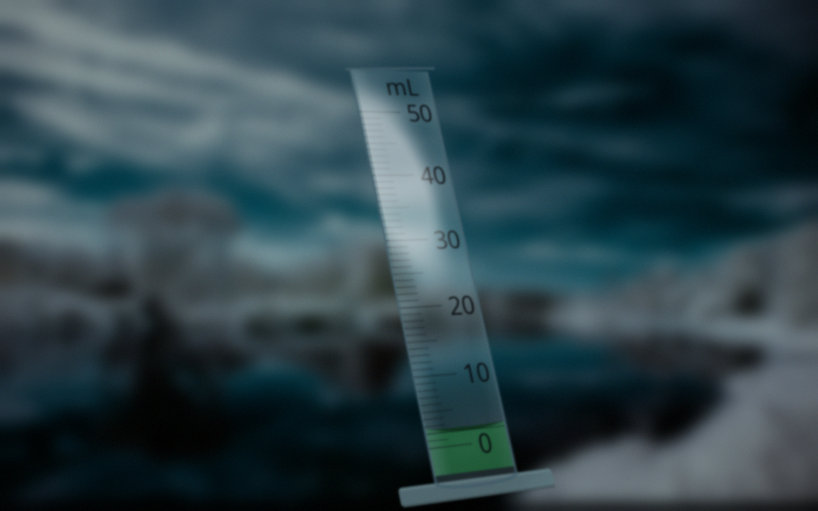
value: 2,mL
